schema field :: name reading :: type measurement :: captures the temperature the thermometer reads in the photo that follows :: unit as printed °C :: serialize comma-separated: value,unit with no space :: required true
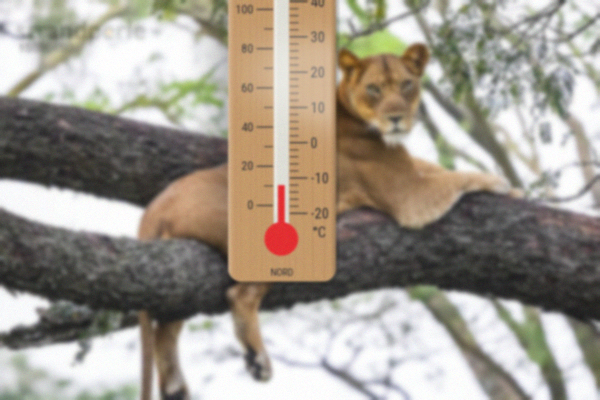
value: -12,°C
